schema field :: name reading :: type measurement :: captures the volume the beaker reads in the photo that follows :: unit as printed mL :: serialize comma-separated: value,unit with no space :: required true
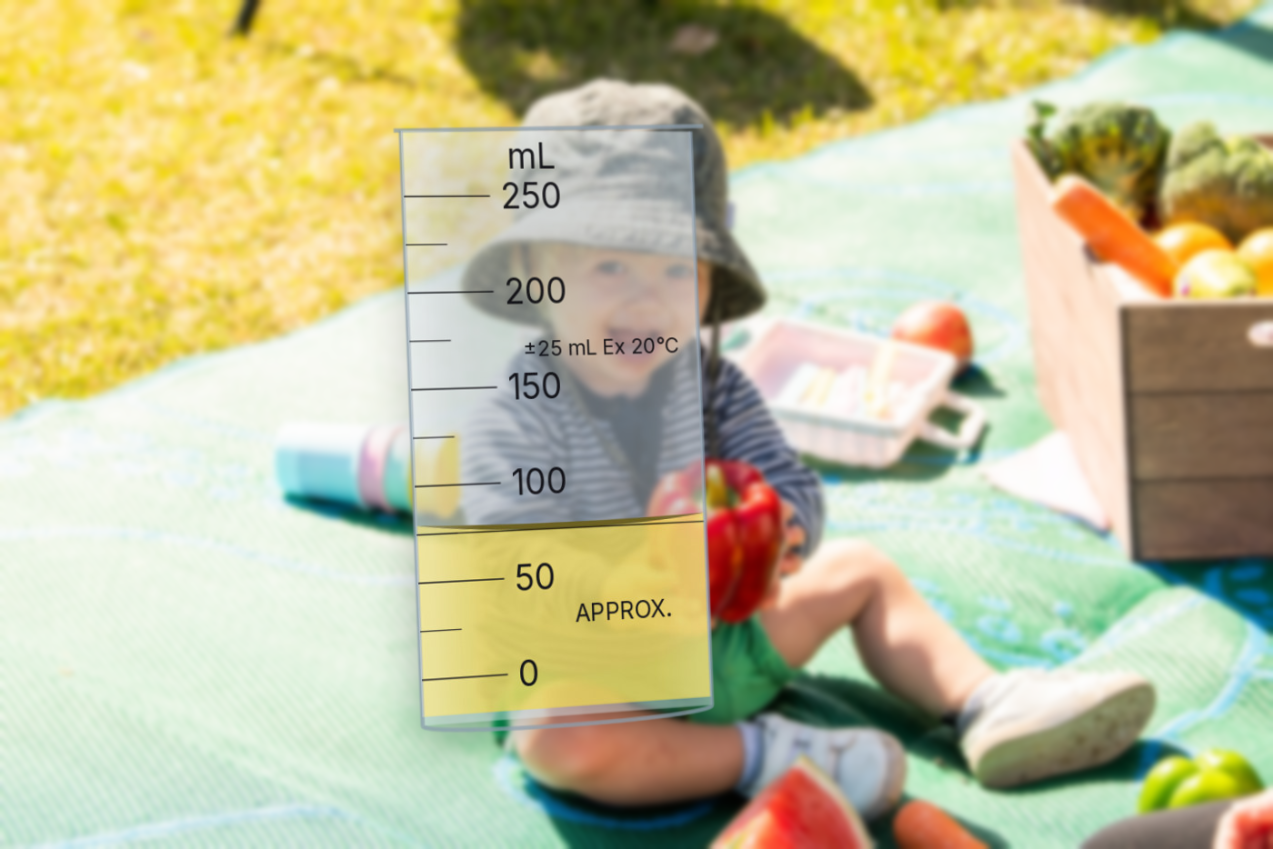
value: 75,mL
